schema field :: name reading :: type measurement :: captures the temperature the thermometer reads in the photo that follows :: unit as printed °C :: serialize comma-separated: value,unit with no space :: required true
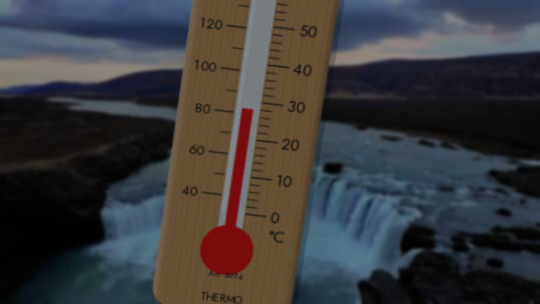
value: 28,°C
